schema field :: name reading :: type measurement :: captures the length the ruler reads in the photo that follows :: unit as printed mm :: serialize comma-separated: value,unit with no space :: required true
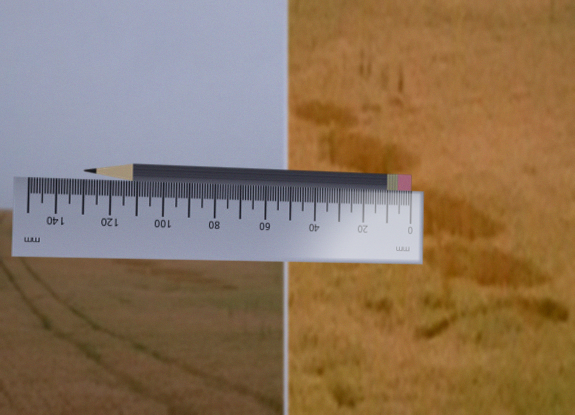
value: 130,mm
